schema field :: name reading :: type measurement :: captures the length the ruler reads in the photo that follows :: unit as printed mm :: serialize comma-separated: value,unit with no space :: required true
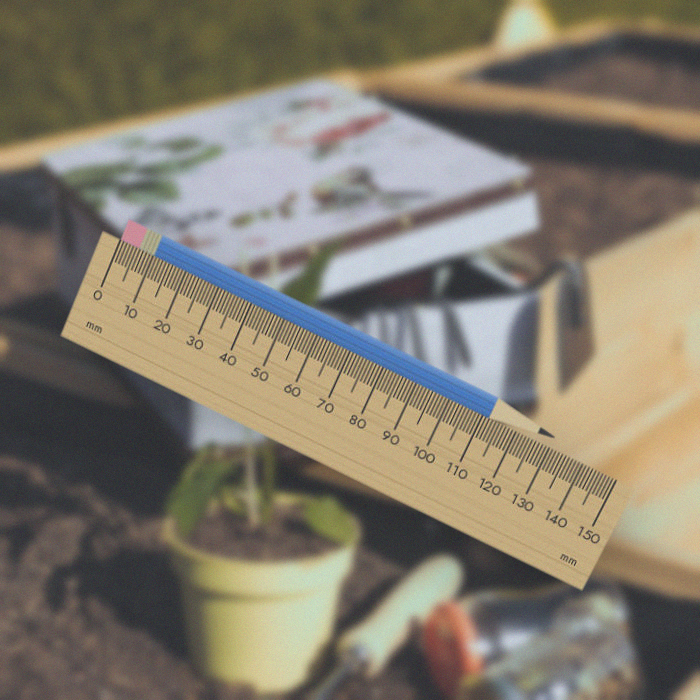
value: 130,mm
